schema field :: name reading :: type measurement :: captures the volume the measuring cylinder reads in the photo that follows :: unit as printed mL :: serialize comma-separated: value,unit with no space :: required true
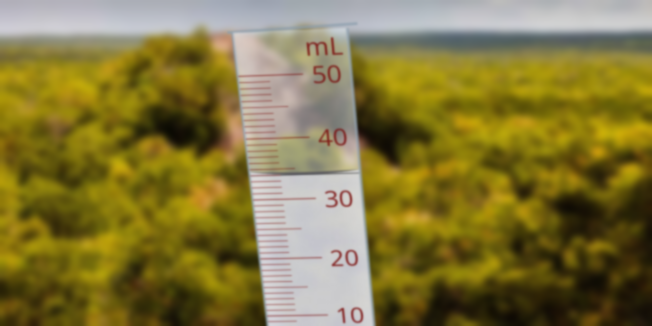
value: 34,mL
